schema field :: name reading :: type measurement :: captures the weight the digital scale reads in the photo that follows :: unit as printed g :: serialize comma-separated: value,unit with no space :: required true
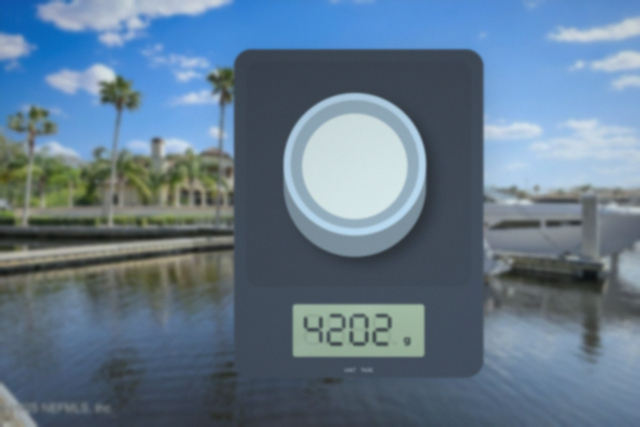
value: 4202,g
